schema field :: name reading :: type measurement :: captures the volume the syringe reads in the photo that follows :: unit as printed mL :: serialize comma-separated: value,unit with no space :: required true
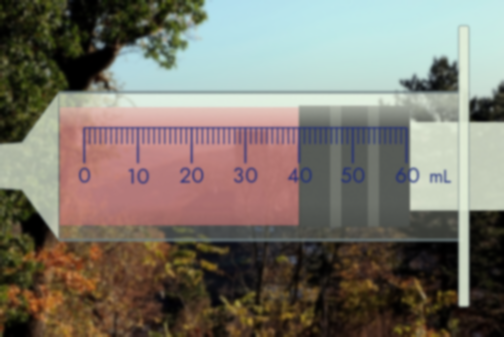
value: 40,mL
